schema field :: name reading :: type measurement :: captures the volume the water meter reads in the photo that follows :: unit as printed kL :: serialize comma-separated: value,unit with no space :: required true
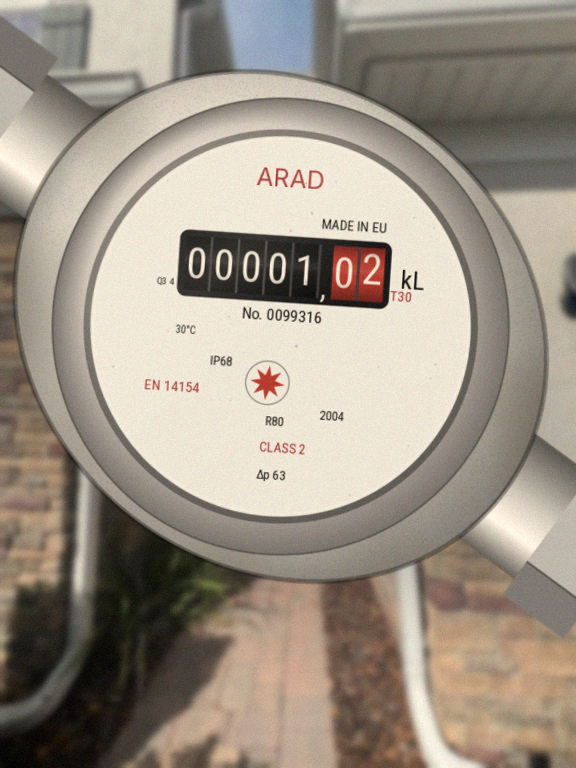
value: 1.02,kL
